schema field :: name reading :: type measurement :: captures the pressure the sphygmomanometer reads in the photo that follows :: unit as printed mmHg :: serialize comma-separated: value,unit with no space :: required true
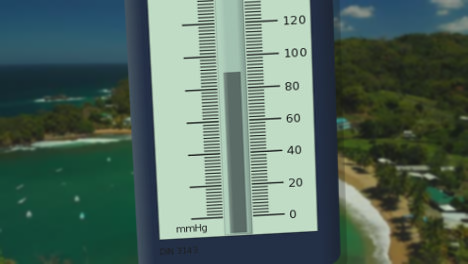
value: 90,mmHg
